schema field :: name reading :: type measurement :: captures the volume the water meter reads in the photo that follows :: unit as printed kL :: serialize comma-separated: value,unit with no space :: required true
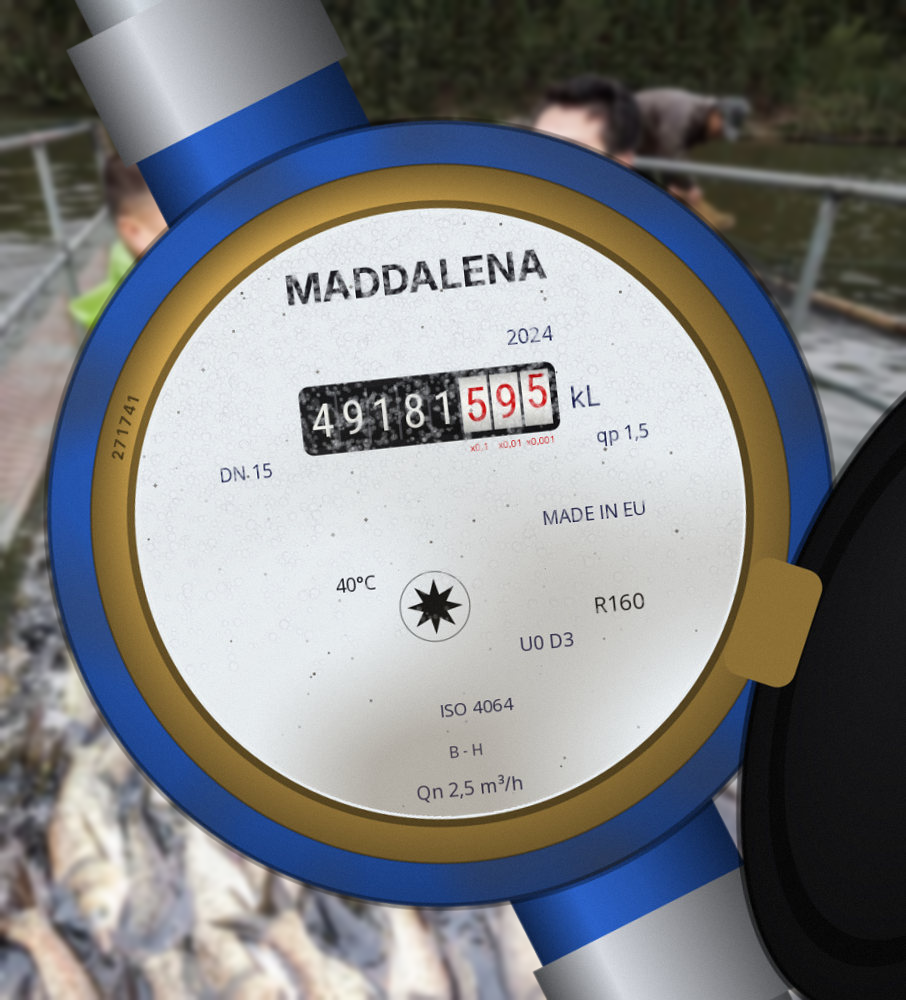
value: 49181.595,kL
